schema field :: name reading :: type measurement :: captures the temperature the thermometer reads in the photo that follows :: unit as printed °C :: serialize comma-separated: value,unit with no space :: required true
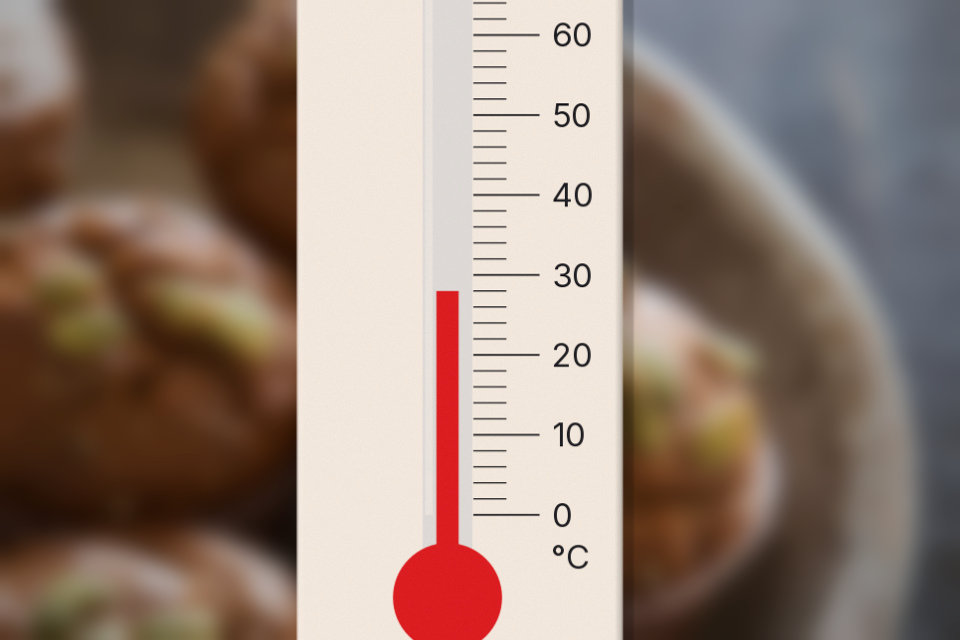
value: 28,°C
